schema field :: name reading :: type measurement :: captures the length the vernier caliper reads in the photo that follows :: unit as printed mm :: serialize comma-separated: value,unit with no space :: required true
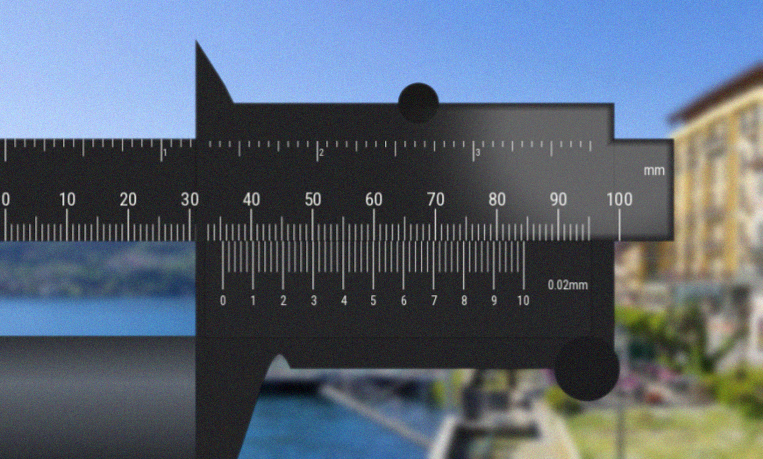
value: 35.4,mm
